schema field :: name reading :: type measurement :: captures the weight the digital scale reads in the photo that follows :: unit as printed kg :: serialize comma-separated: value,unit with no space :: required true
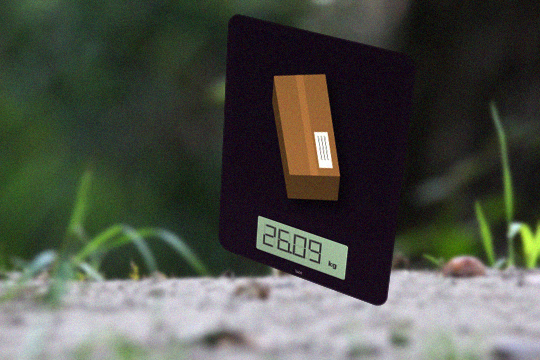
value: 26.09,kg
